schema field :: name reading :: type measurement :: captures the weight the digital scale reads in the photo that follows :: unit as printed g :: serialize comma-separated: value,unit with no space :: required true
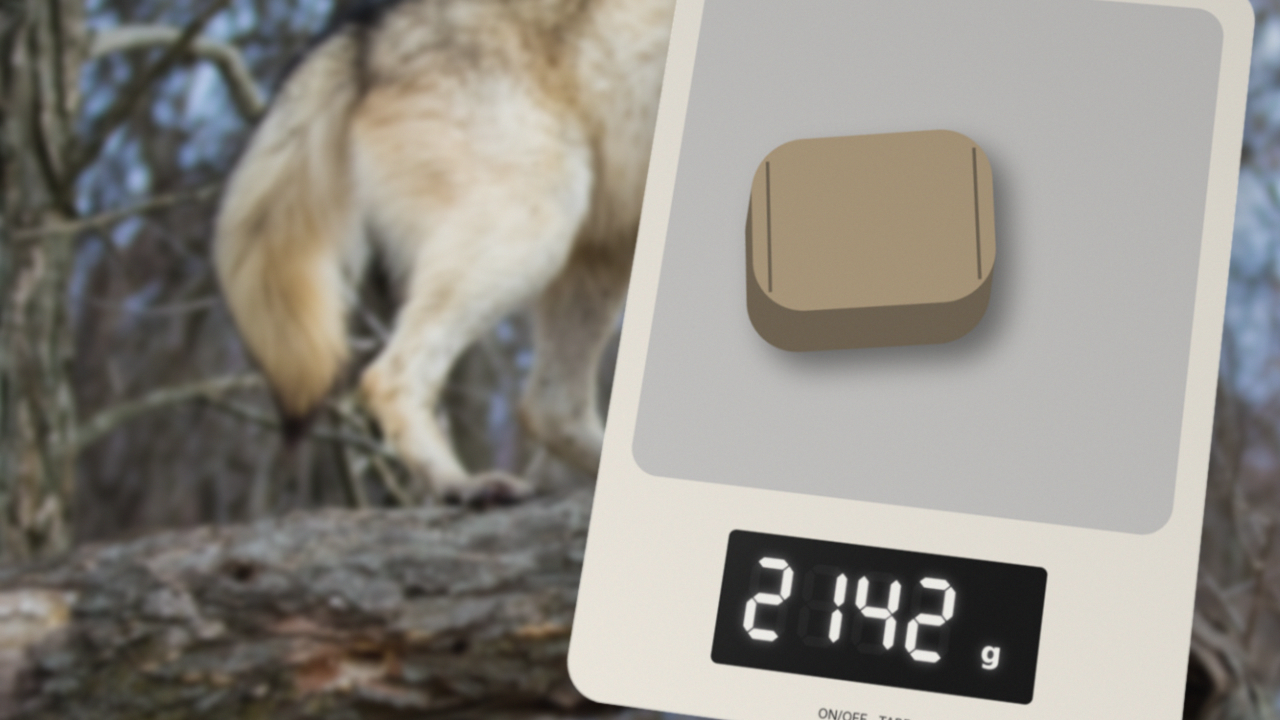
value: 2142,g
